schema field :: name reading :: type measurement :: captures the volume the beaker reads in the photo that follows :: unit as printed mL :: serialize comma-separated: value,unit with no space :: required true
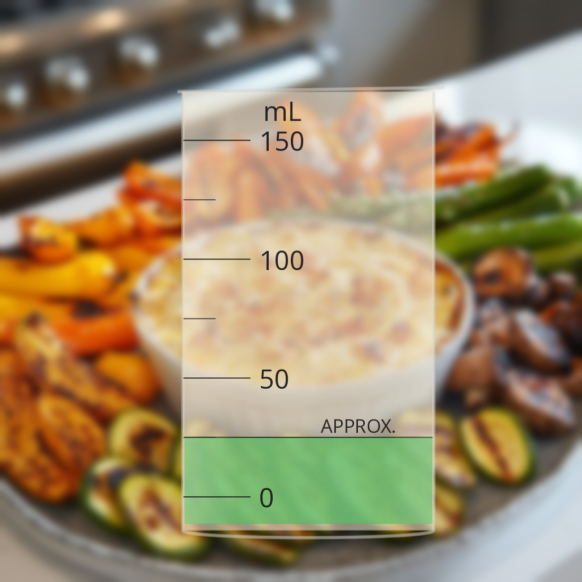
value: 25,mL
